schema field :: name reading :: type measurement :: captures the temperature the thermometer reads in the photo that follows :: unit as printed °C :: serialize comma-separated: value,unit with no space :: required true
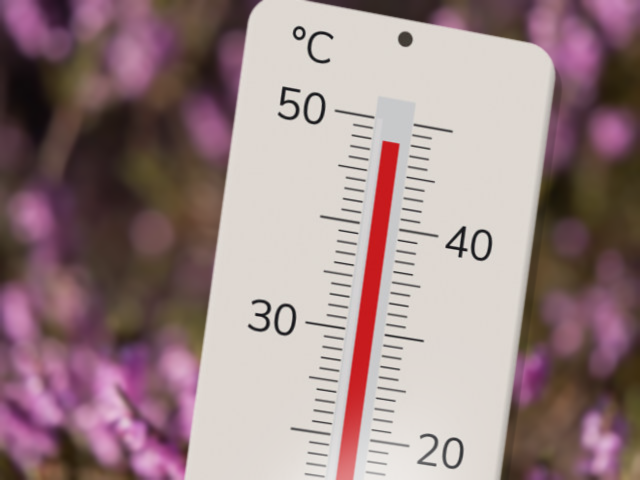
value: 48,°C
